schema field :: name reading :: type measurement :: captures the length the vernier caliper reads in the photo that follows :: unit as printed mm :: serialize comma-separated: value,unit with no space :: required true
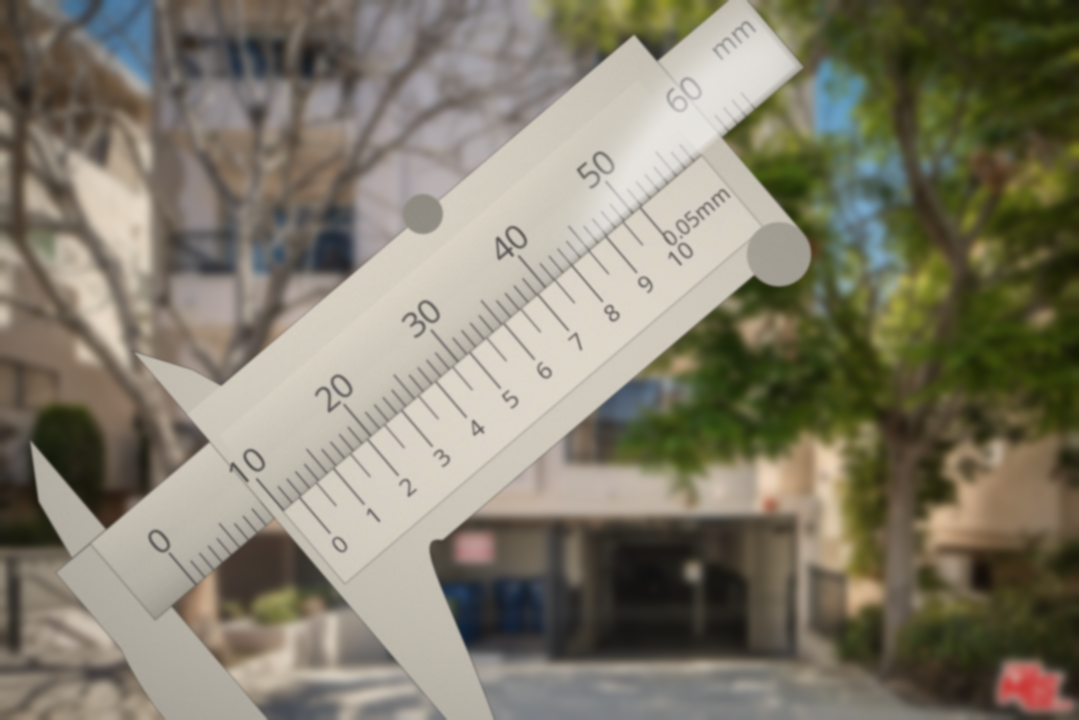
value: 11.8,mm
